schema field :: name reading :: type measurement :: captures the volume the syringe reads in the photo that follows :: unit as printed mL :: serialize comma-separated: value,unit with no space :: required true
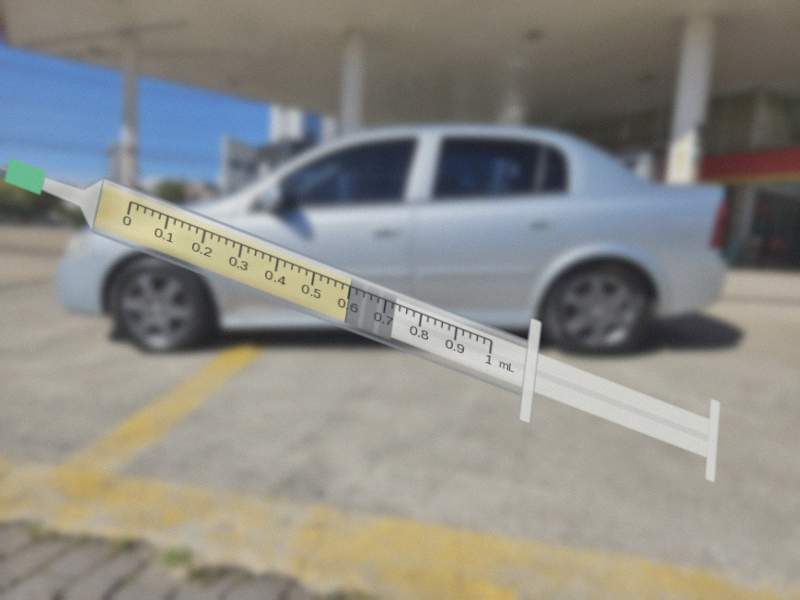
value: 0.6,mL
